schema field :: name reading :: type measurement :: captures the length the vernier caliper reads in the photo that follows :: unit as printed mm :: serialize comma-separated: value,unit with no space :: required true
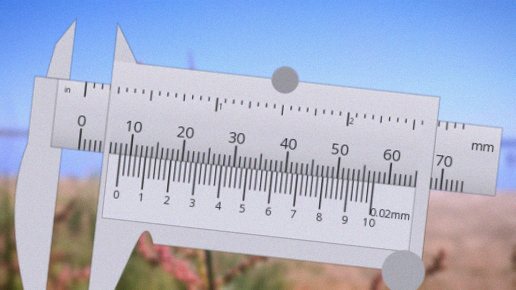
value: 8.0,mm
